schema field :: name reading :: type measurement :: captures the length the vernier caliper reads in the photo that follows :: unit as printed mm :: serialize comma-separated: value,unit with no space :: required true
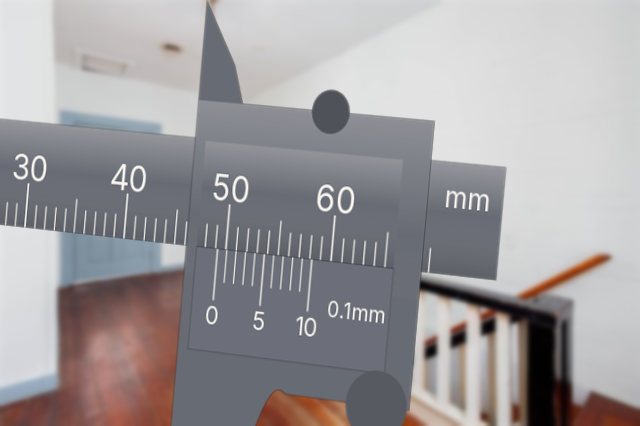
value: 49.2,mm
